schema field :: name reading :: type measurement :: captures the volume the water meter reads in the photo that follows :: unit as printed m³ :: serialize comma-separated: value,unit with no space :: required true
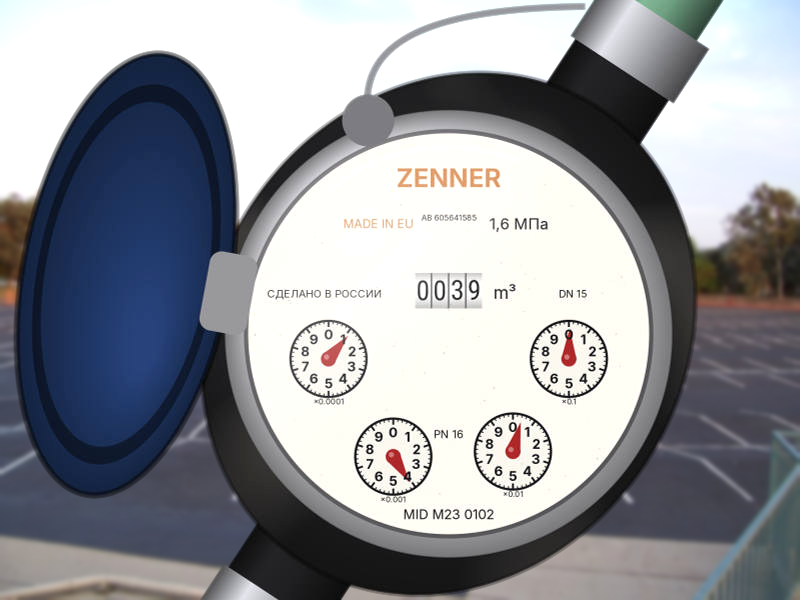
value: 39.0041,m³
